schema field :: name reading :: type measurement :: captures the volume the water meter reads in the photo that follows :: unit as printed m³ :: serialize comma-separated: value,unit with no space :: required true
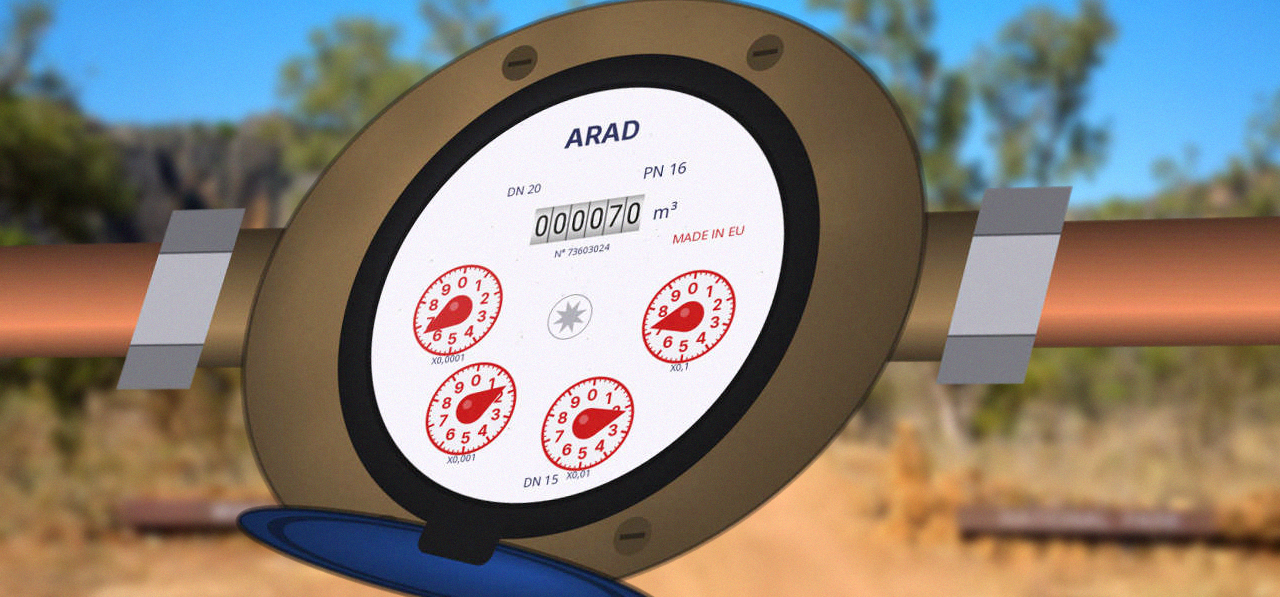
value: 70.7216,m³
